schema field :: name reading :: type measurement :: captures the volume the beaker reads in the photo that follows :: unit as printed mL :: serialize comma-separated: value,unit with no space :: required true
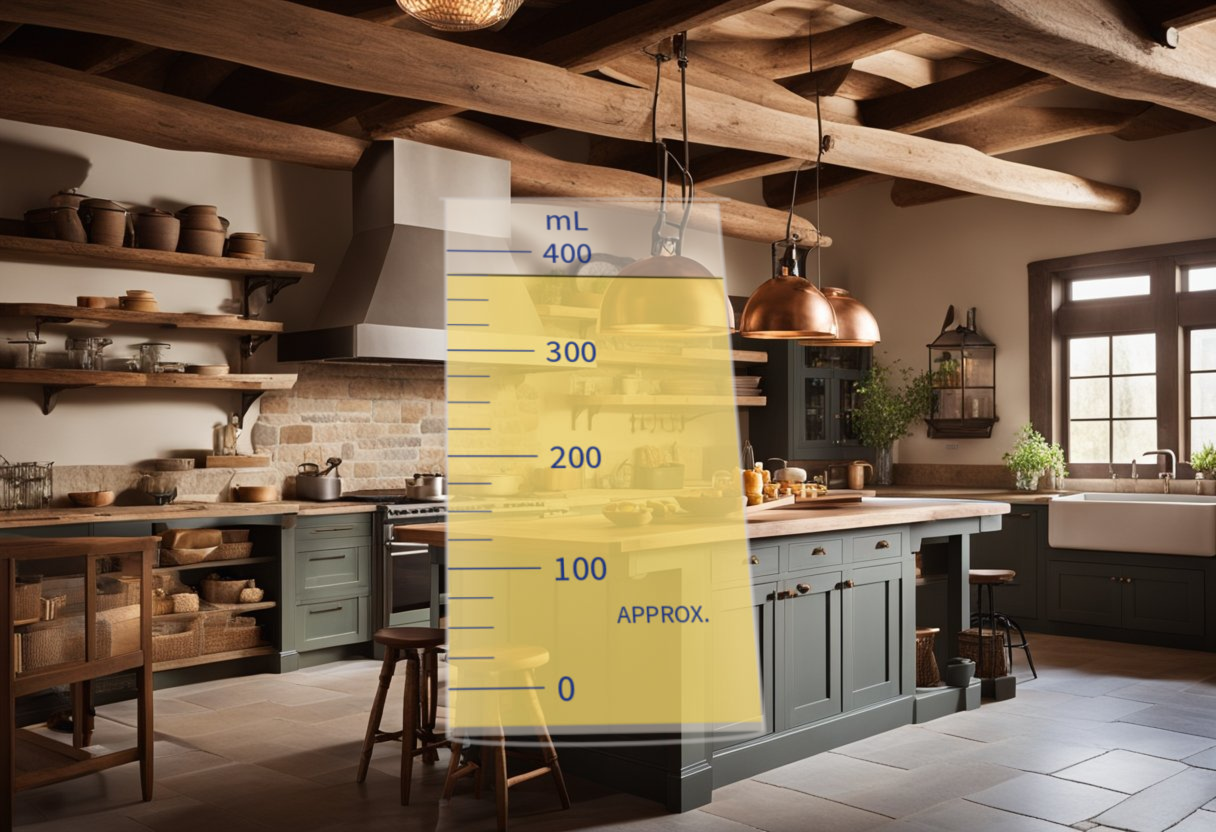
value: 375,mL
